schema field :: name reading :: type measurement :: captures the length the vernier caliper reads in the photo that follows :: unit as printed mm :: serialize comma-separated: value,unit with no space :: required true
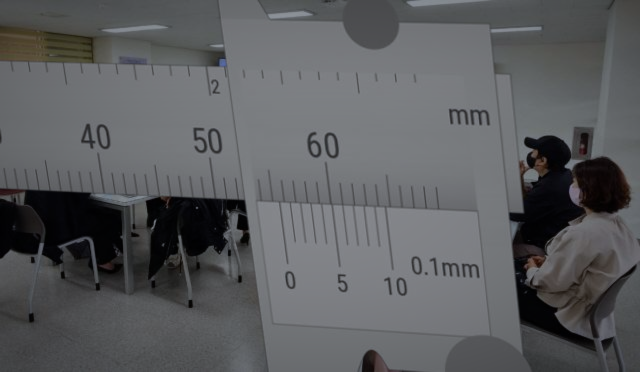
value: 55.6,mm
